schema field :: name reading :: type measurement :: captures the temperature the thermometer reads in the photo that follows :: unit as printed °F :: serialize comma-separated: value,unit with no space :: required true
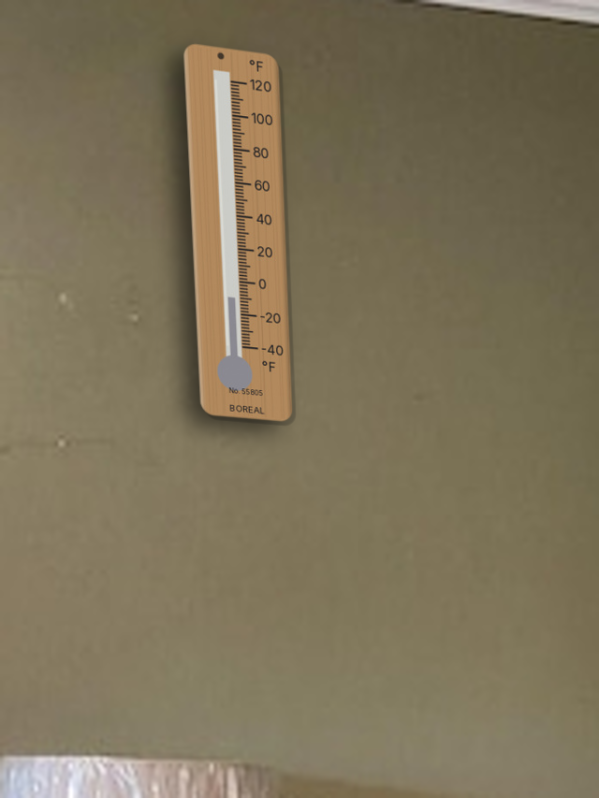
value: -10,°F
